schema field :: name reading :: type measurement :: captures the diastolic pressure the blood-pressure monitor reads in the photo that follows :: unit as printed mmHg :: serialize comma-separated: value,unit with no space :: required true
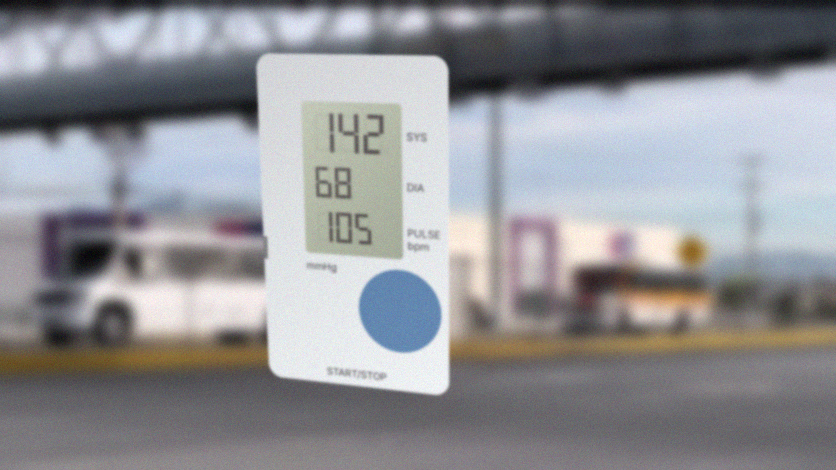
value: 68,mmHg
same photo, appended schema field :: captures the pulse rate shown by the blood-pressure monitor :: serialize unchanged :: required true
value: 105,bpm
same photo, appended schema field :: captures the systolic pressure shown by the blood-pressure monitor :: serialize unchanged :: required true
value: 142,mmHg
